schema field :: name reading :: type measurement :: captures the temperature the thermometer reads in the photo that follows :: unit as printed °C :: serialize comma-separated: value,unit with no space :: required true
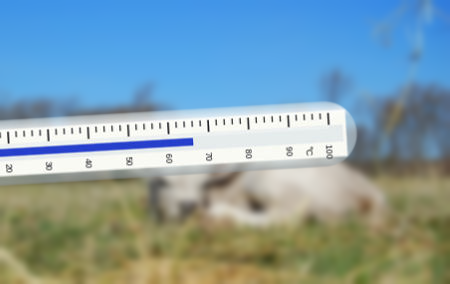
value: 66,°C
